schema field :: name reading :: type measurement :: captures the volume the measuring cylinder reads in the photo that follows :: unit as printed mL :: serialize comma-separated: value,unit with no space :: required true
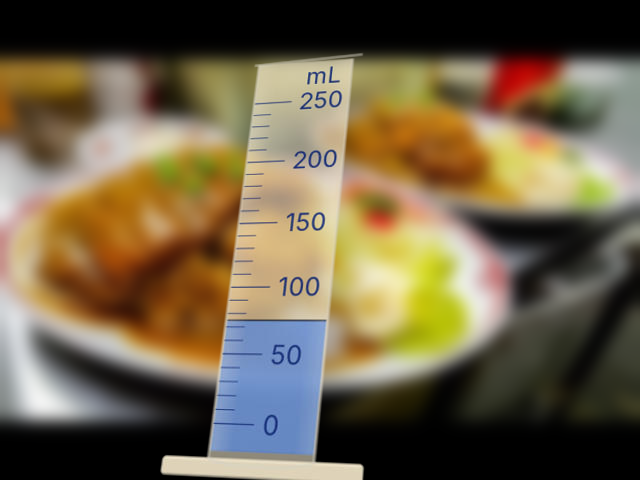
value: 75,mL
